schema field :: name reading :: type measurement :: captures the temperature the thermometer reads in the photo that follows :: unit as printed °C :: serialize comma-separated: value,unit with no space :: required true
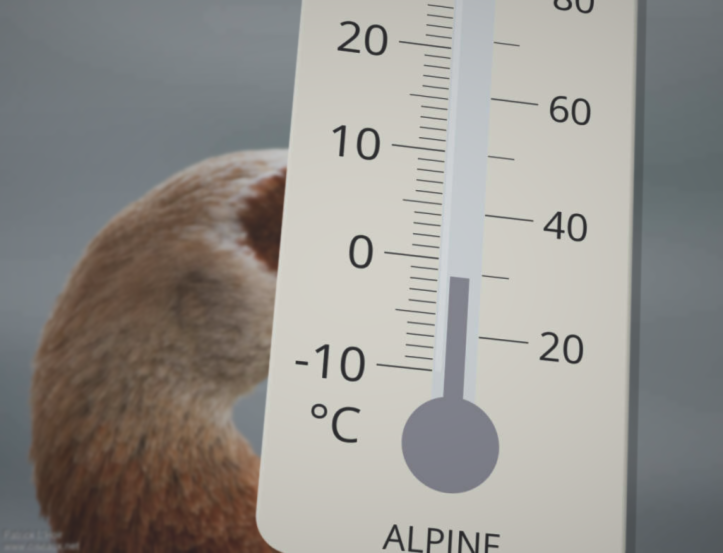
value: -1.5,°C
